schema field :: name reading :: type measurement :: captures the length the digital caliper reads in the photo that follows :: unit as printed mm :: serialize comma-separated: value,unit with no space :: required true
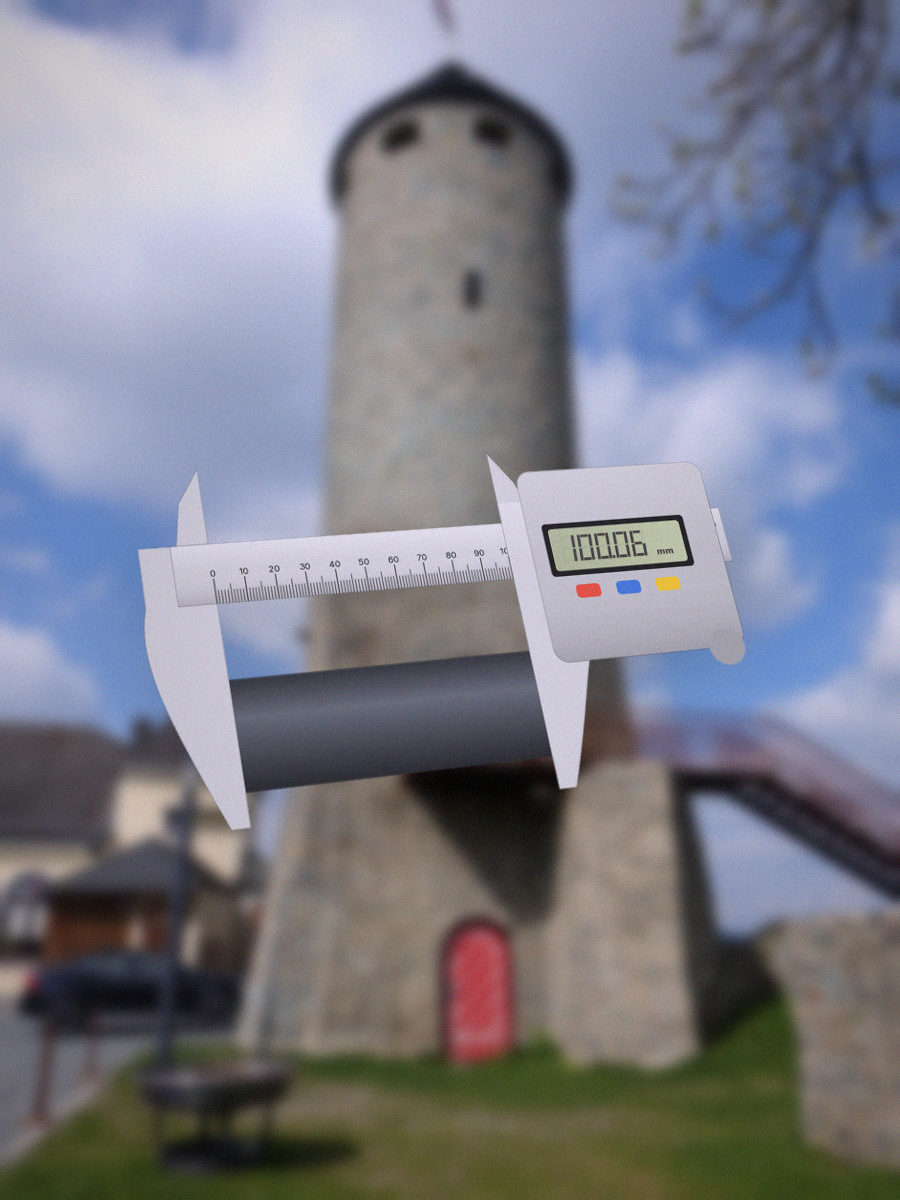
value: 100.06,mm
